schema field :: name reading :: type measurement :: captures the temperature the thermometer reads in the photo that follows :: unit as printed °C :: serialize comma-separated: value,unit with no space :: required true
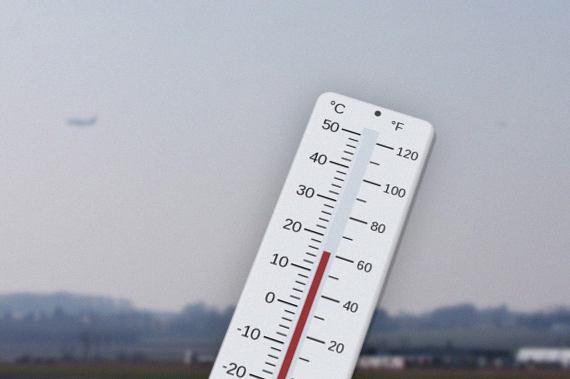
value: 16,°C
